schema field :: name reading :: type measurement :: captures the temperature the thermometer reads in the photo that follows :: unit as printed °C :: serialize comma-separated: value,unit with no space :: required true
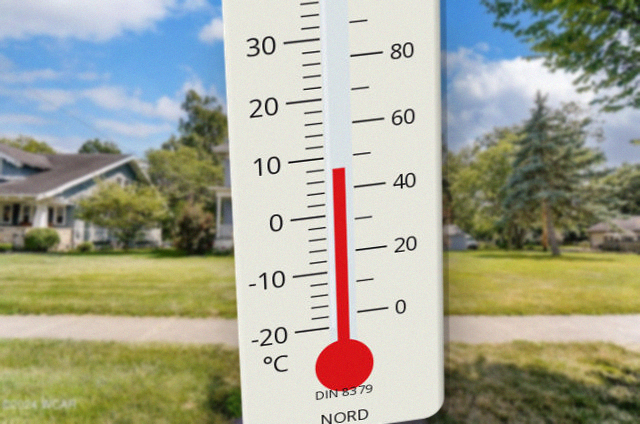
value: 8,°C
